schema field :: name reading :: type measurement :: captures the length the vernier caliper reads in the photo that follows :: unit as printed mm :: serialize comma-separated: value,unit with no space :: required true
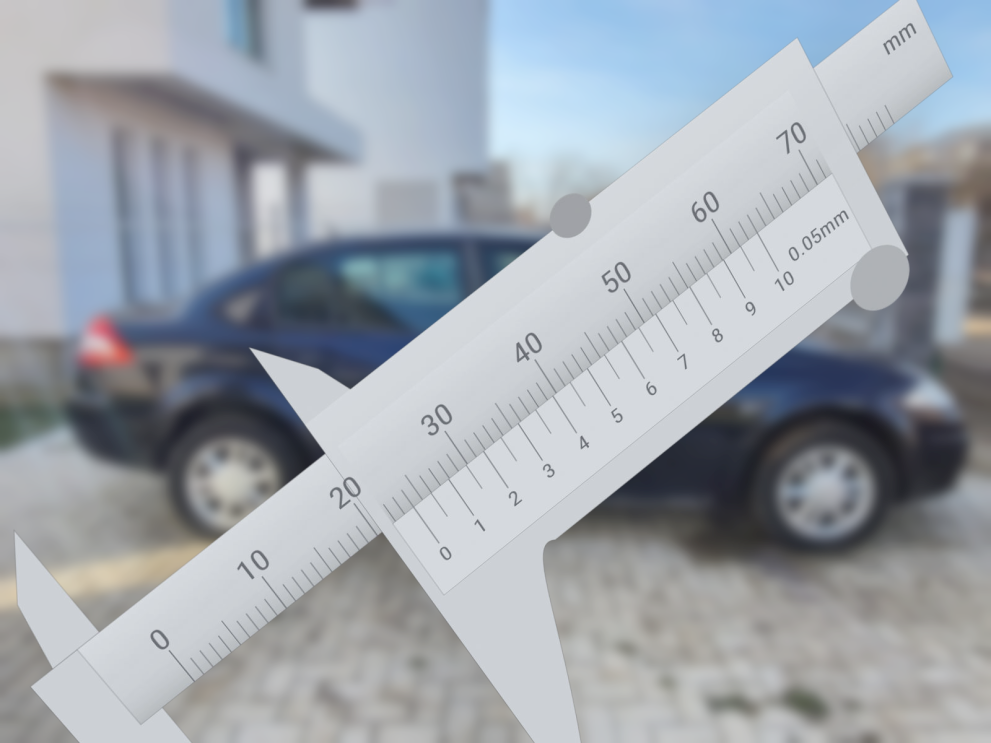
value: 24.0,mm
